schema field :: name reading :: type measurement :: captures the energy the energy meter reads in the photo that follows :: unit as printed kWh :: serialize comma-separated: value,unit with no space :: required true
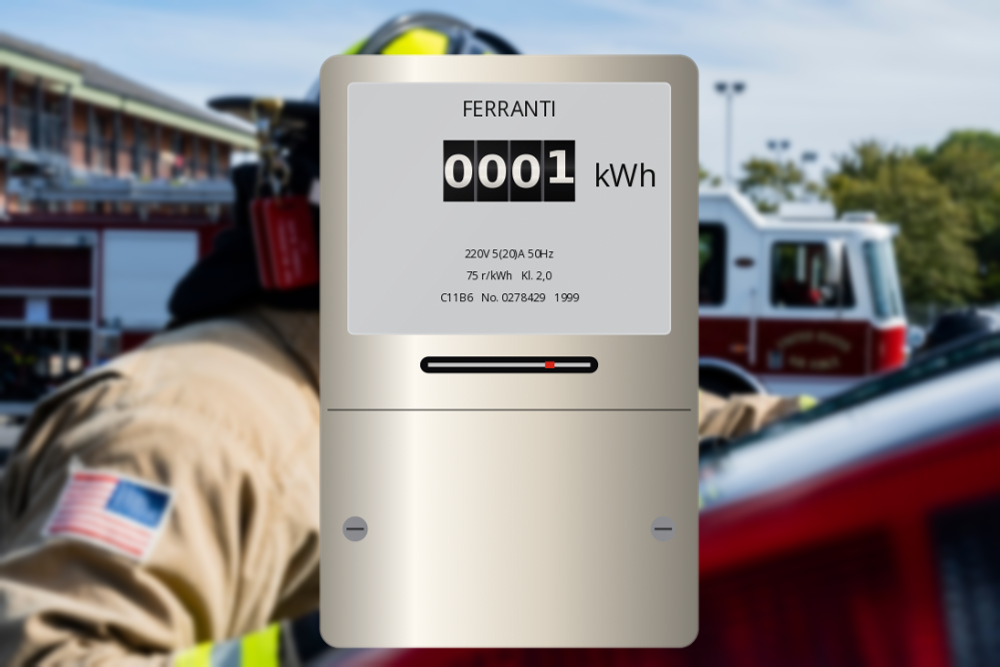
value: 1,kWh
